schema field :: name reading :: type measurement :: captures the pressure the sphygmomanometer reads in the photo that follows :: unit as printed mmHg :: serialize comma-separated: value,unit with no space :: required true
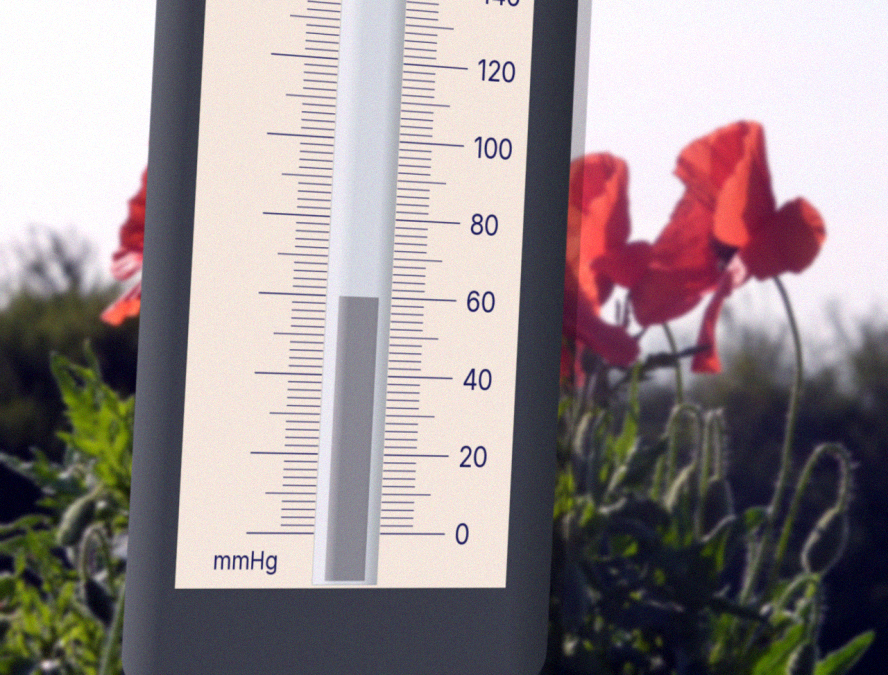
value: 60,mmHg
